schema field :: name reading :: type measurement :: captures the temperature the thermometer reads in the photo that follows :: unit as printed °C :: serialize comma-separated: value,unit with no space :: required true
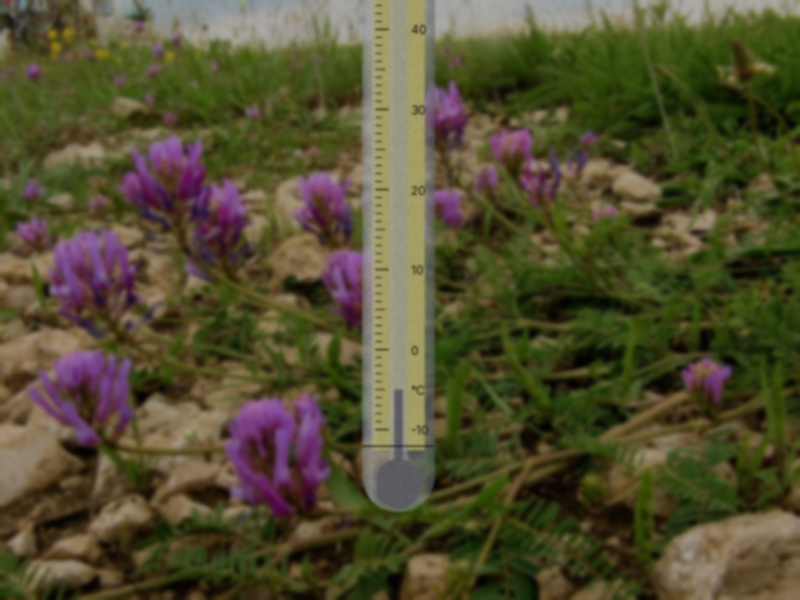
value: -5,°C
